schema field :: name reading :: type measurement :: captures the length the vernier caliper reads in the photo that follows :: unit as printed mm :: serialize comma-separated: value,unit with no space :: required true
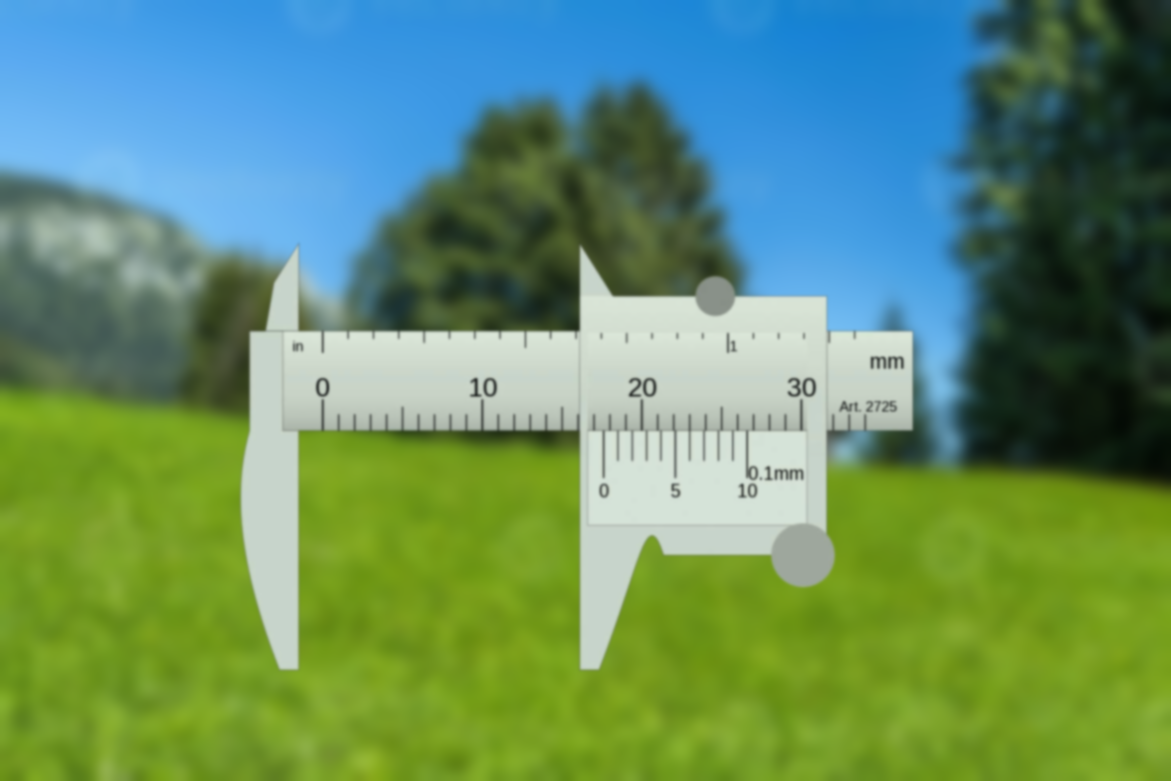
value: 17.6,mm
